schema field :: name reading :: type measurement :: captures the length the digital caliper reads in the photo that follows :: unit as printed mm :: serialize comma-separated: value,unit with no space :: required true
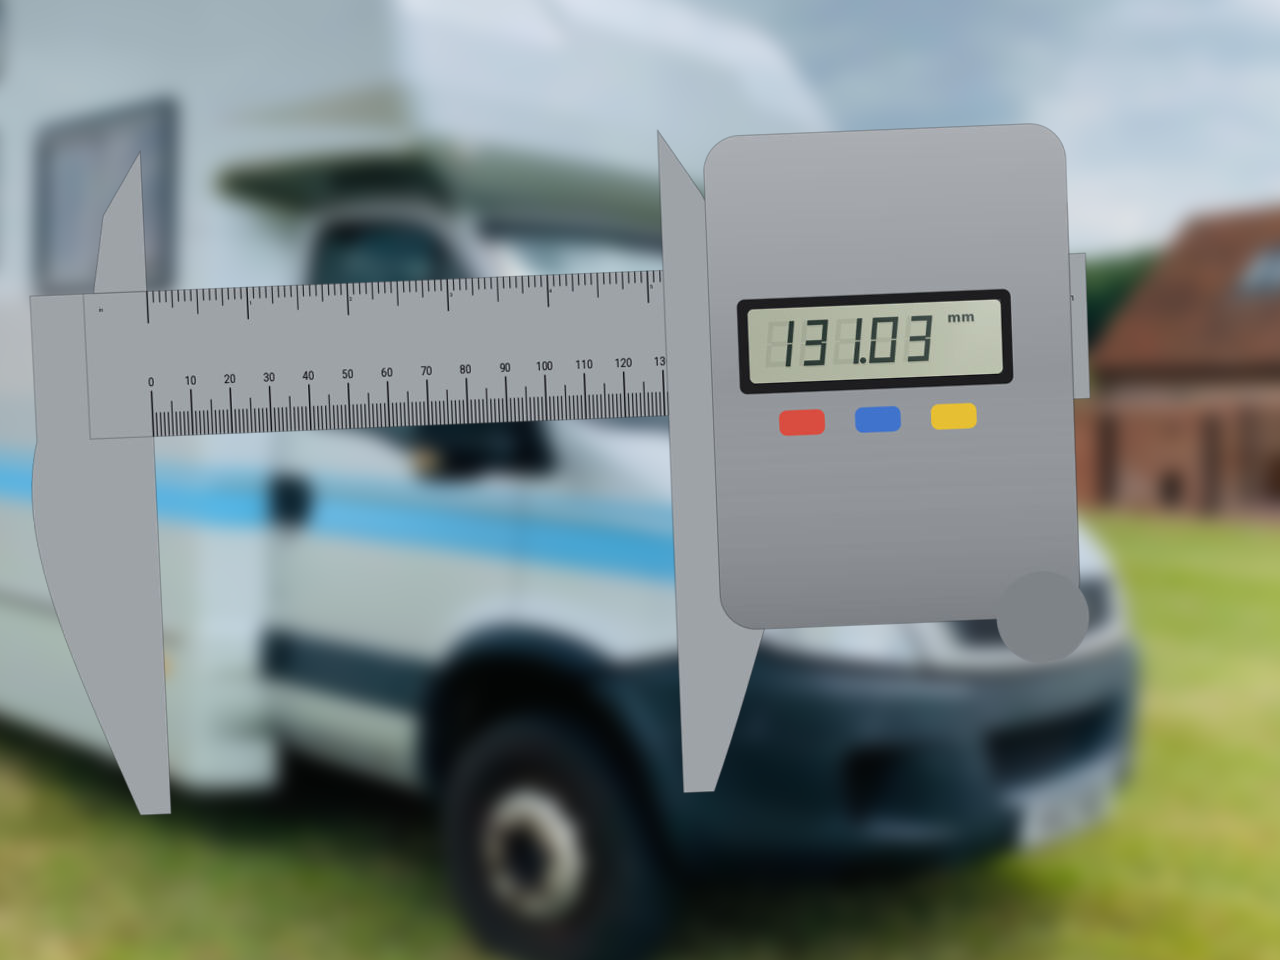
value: 131.03,mm
